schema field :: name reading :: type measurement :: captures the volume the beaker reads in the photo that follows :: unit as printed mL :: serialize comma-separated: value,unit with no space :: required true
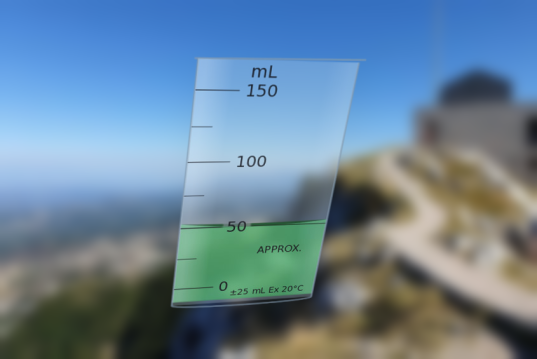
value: 50,mL
